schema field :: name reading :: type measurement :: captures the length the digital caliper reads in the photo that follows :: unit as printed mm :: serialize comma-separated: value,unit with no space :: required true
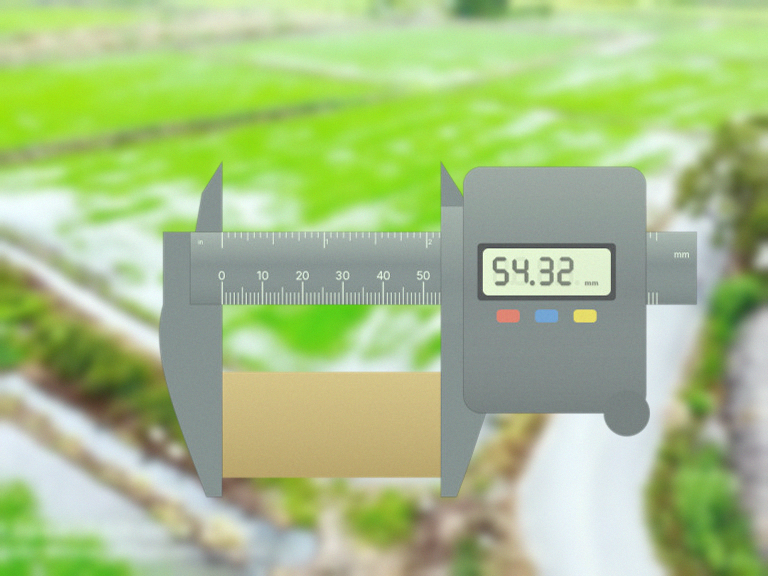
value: 54.32,mm
